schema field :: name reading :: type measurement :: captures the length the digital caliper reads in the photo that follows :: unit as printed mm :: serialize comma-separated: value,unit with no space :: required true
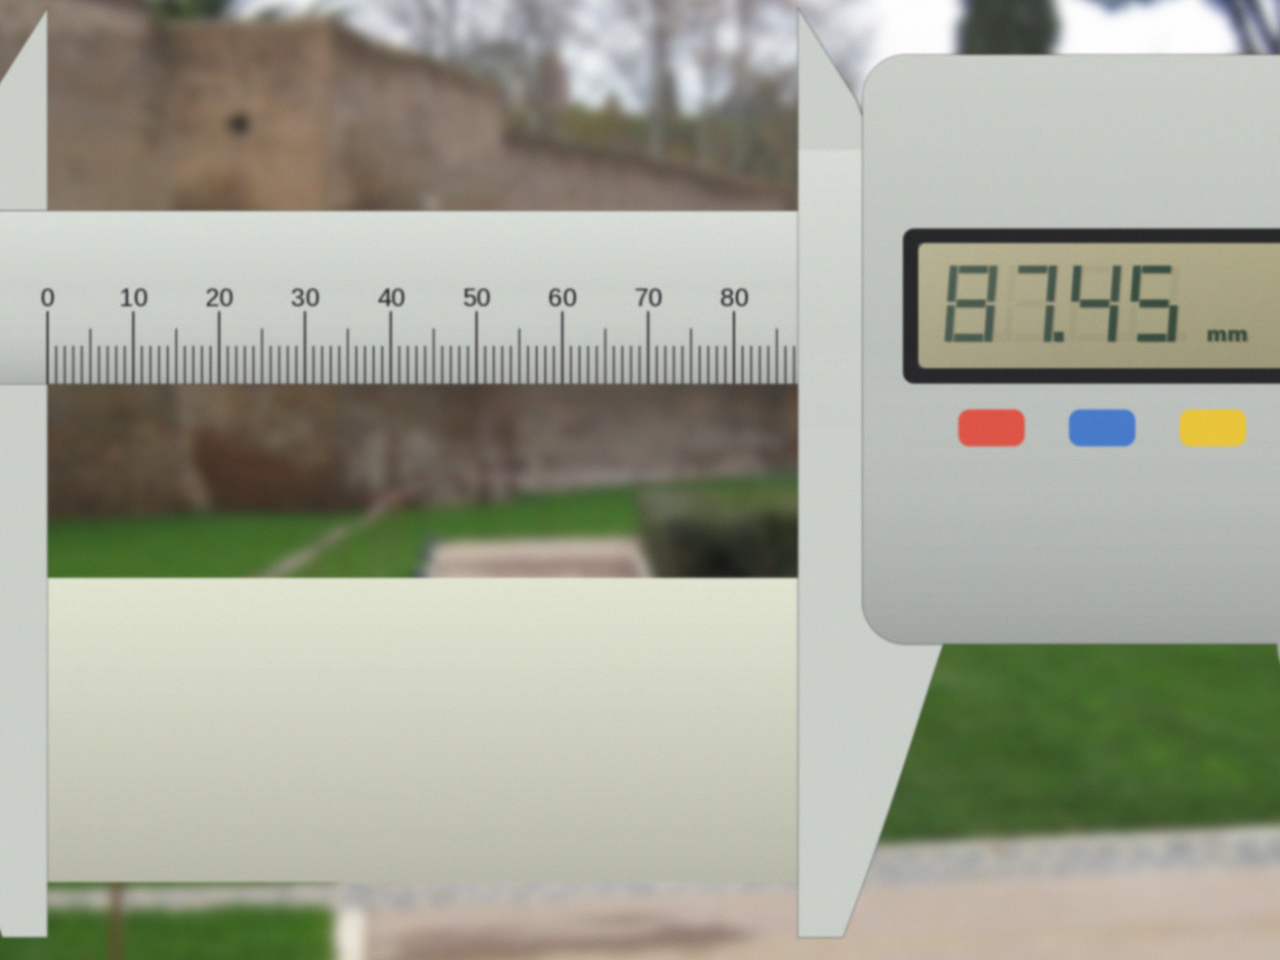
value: 87.45,mm
